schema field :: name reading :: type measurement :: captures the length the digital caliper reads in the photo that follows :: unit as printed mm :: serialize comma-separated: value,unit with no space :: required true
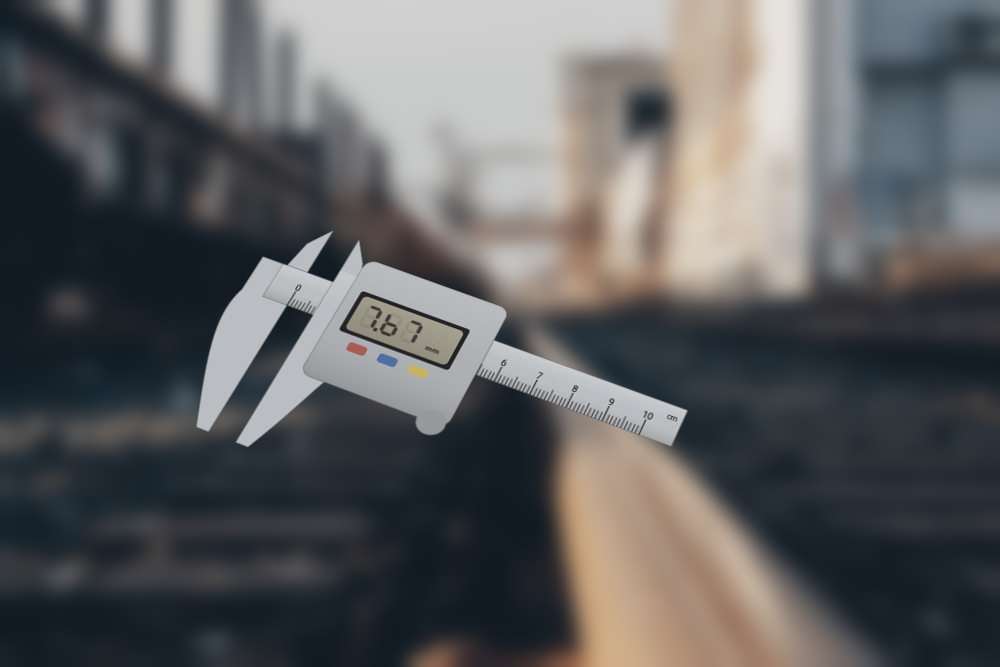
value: 7.67,mm
